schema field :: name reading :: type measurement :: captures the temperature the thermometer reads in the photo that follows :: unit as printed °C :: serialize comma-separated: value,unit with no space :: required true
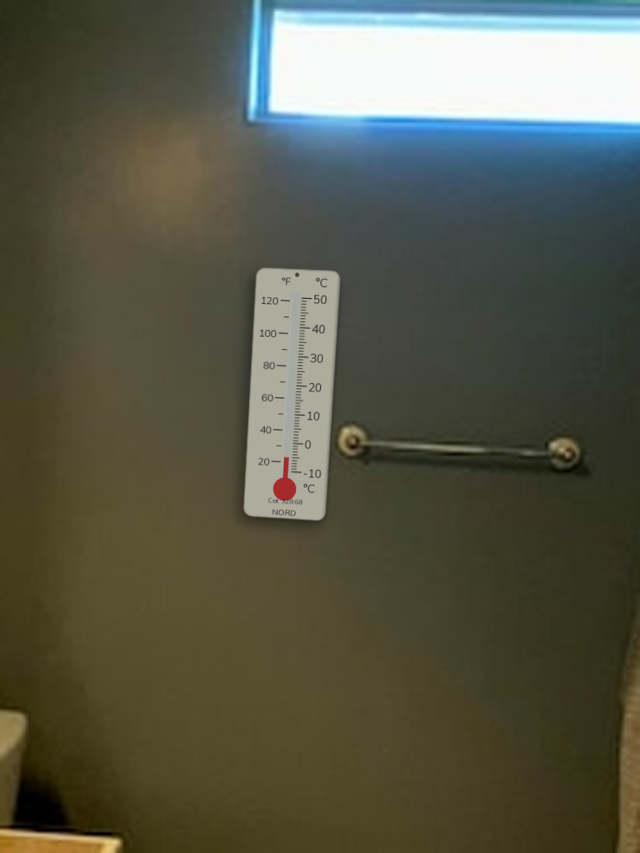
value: -5,°C
